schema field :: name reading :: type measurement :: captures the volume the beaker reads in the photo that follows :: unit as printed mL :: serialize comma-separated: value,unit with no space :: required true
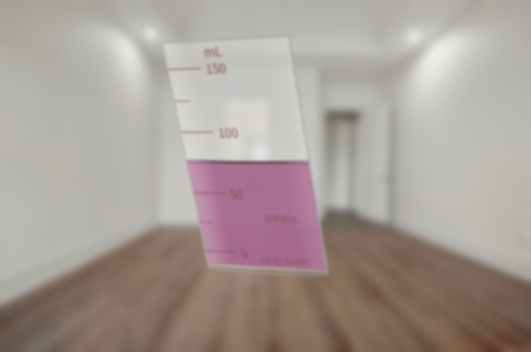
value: 75,mL
